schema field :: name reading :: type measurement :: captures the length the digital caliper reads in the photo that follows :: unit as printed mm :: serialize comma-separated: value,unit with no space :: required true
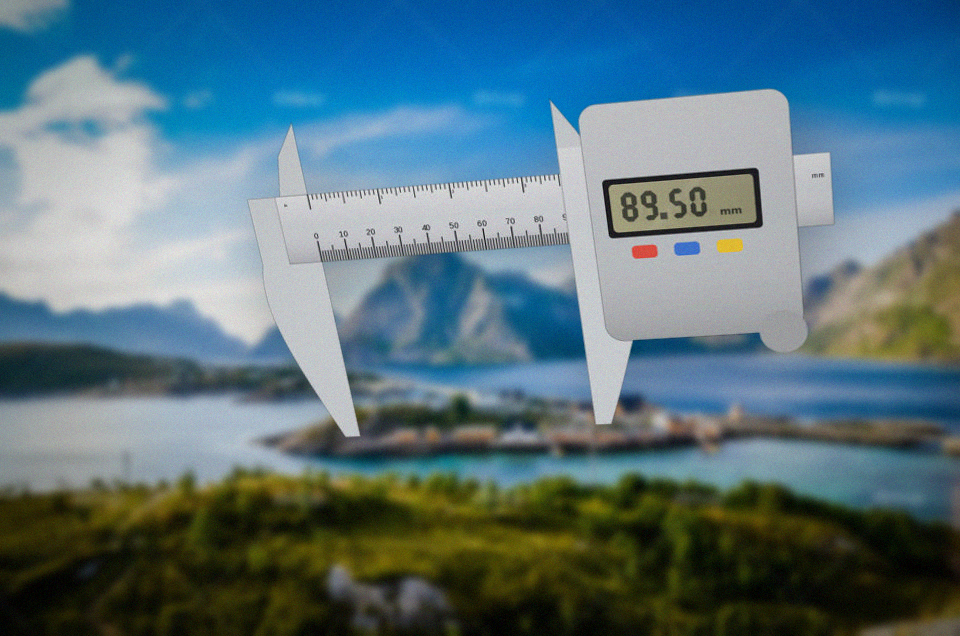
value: 89.50,mm
